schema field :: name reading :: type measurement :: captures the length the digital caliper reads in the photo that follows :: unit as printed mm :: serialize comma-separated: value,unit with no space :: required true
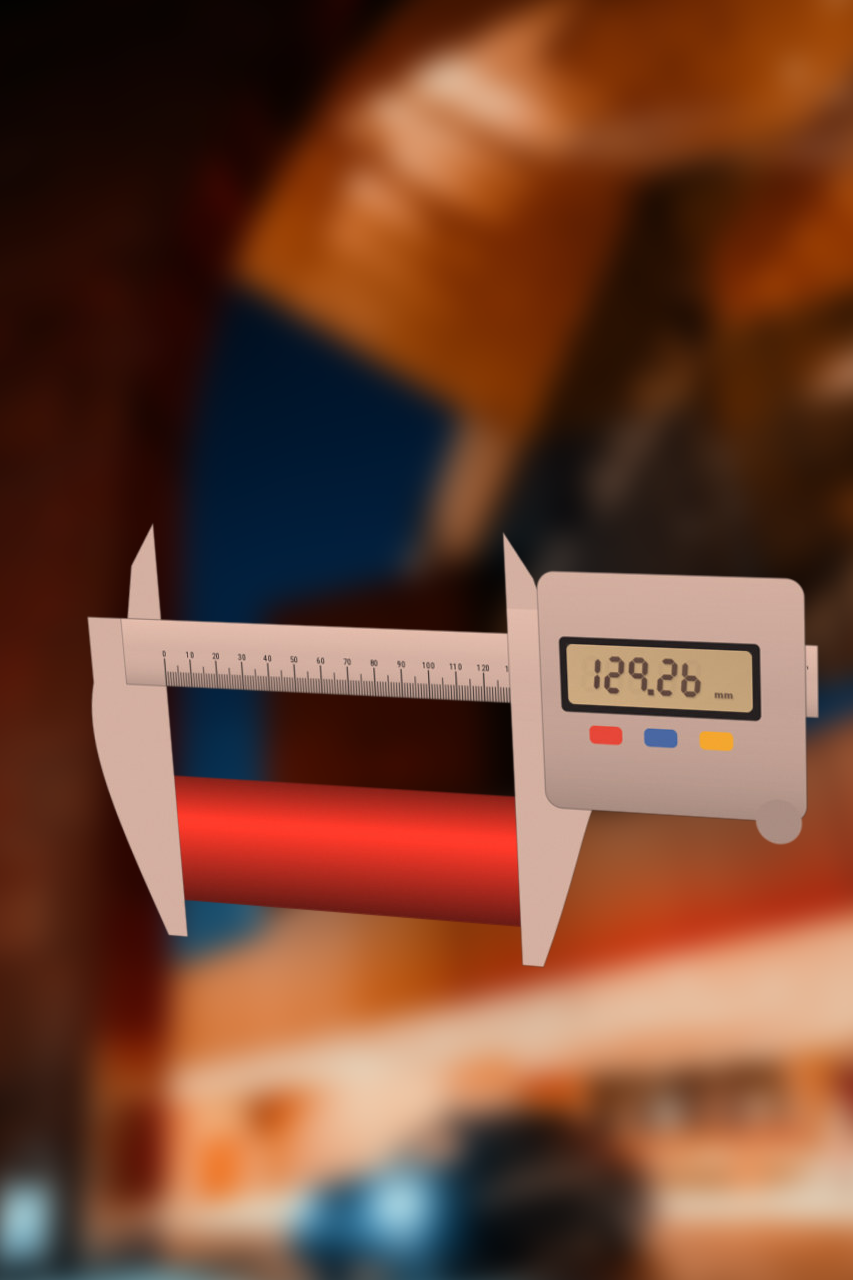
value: 129.26,mm
